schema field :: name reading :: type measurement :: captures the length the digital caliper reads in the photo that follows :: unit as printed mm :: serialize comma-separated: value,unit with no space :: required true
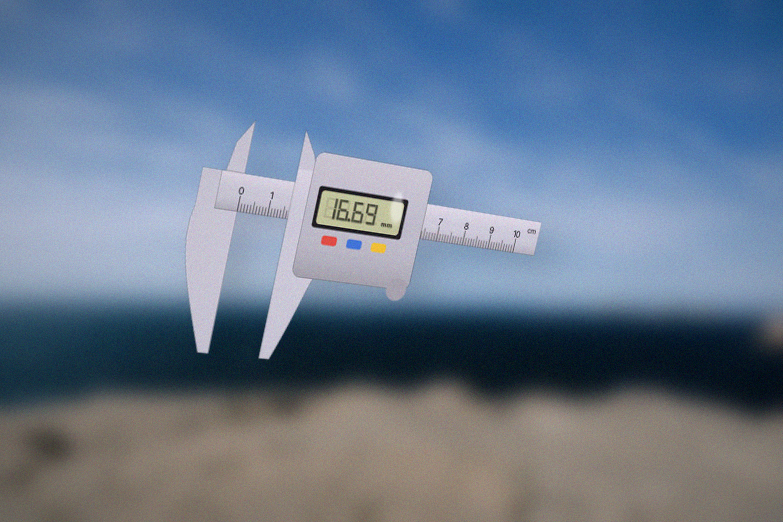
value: 16.69,mm
